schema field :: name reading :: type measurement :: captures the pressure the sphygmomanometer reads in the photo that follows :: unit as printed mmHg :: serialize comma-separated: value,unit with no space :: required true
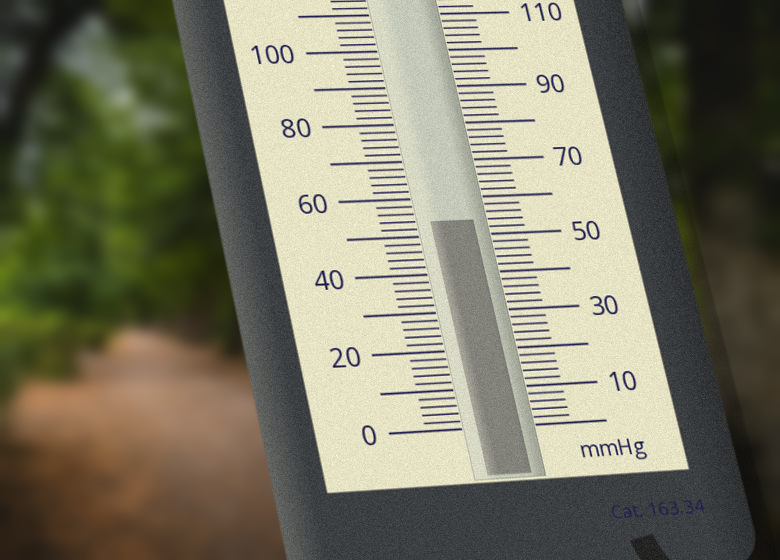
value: 54,mmHg
